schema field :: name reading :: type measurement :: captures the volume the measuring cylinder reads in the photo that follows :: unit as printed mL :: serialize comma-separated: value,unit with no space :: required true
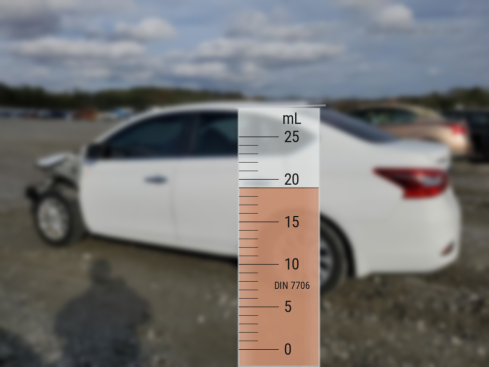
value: 19,mL
